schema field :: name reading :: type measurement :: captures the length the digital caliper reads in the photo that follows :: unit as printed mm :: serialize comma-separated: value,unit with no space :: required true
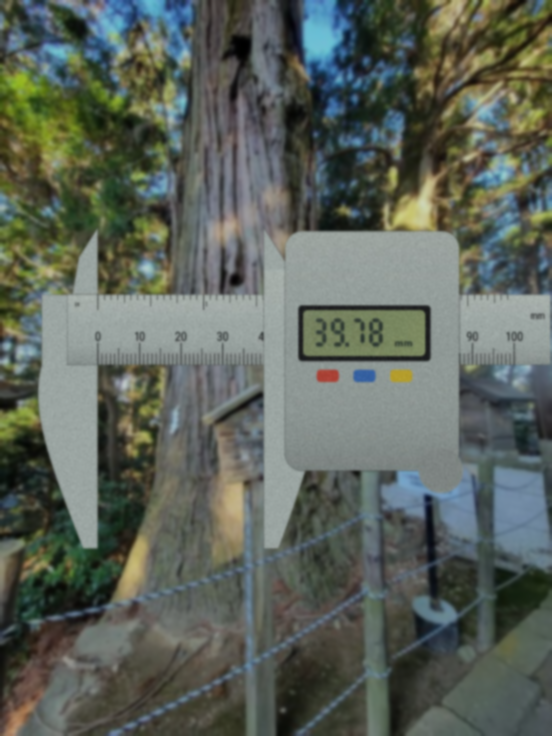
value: 39.78,mm
